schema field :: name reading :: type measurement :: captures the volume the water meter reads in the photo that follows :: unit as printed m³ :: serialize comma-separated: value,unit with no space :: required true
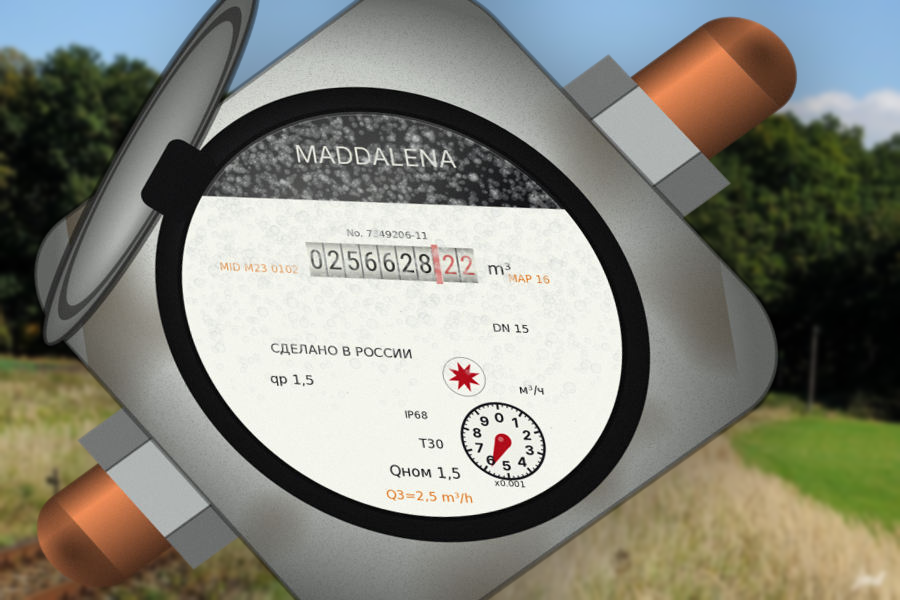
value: 256628.225,m³
